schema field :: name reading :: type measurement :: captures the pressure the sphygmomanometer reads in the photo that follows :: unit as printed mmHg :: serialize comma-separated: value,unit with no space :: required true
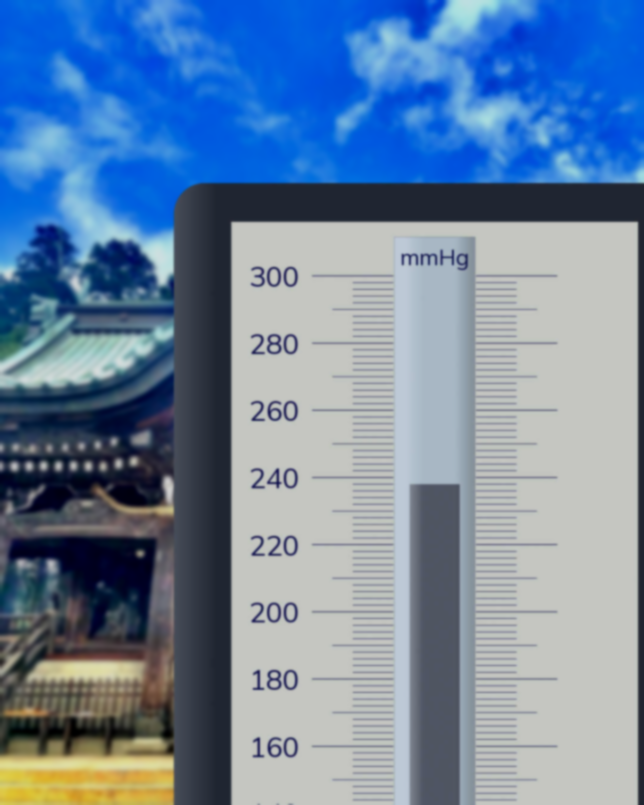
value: 238,mmHg
